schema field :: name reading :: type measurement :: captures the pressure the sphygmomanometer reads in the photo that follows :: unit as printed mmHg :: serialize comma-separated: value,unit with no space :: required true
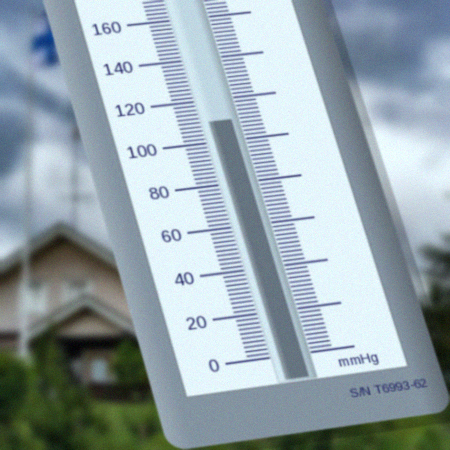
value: 110,mmHg
